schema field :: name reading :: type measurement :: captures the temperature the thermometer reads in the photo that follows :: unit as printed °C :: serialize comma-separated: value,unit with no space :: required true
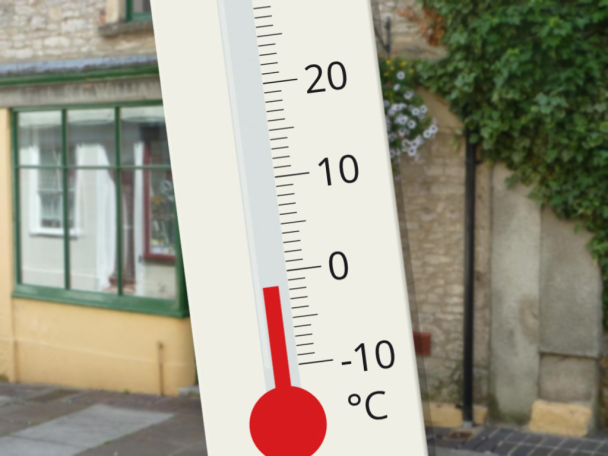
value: -1.5,°C
